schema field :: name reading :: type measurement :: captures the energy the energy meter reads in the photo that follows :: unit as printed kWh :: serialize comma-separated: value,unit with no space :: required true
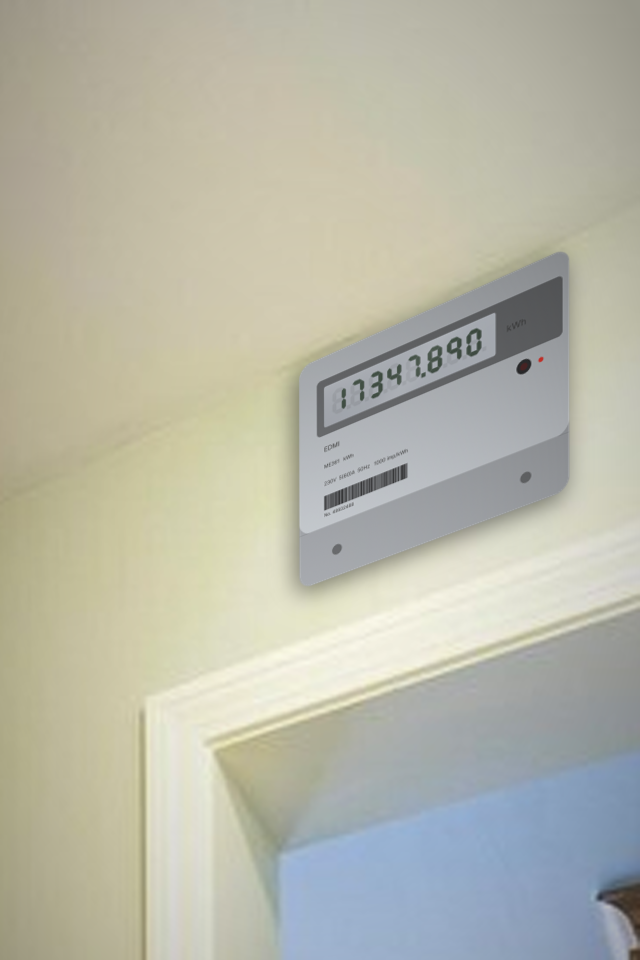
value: 17347.890,kWh
